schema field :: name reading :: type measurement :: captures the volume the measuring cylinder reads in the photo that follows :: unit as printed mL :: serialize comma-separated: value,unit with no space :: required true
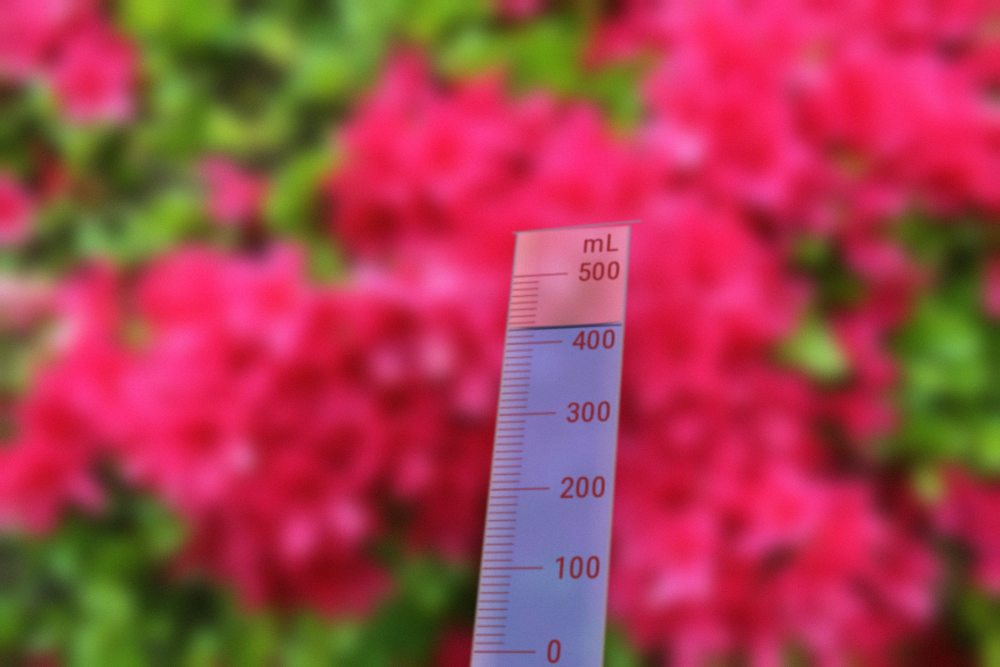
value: 420,mL
